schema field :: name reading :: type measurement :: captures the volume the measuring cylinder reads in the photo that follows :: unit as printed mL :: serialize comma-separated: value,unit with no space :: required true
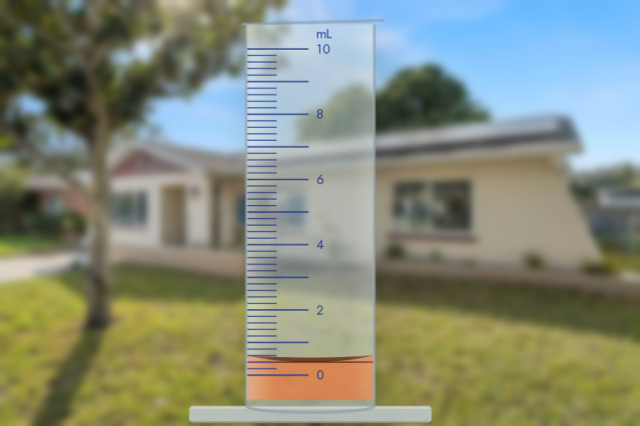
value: 0.4,mL
